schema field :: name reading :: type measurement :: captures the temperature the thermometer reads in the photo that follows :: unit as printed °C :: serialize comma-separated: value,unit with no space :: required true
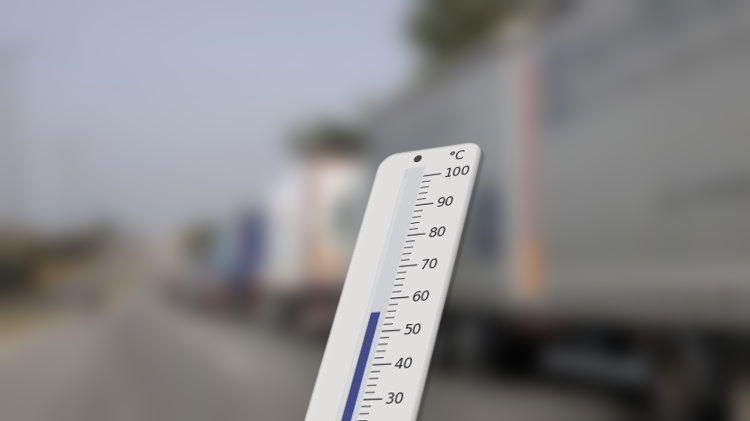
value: 56,°C
